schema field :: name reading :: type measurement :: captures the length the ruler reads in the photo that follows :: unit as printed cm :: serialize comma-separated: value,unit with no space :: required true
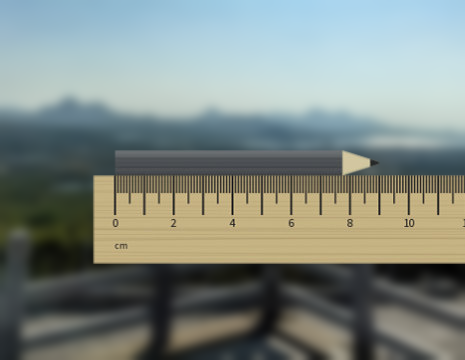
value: 9,cm
